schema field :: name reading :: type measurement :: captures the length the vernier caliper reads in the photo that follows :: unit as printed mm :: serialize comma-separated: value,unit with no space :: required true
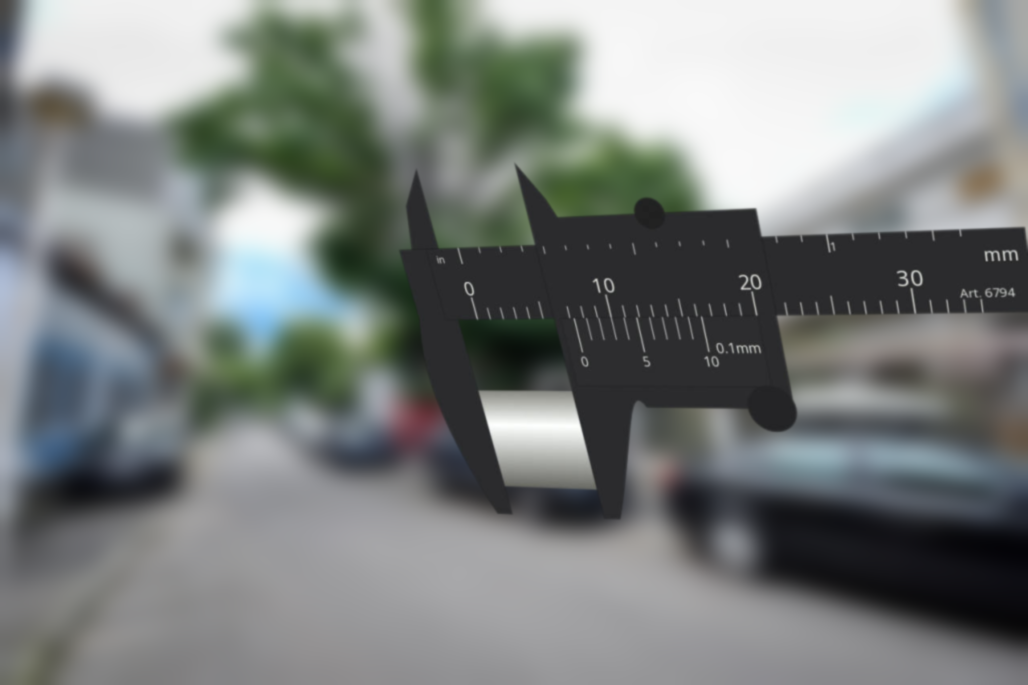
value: 7.3,mm
